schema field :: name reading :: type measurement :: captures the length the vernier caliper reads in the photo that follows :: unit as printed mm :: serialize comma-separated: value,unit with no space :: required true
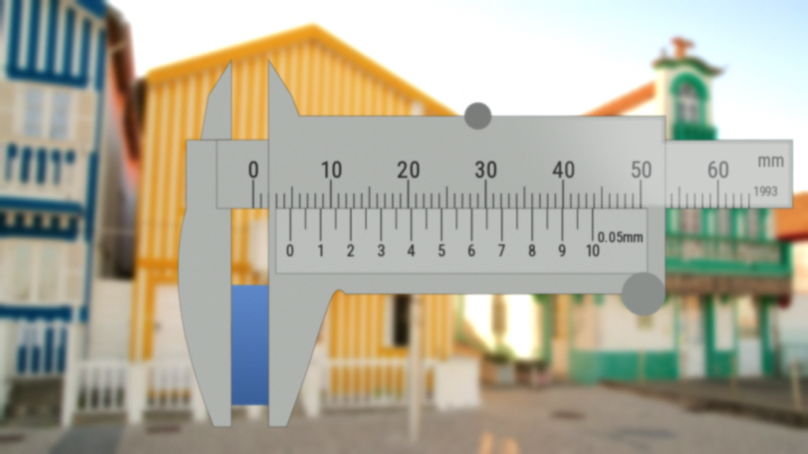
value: 4.8,mm
